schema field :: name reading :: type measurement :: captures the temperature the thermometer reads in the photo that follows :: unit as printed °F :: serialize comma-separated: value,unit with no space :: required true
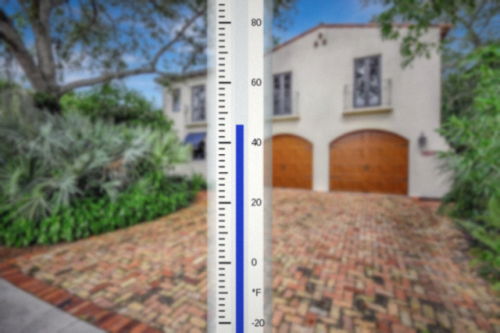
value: 46,°F
